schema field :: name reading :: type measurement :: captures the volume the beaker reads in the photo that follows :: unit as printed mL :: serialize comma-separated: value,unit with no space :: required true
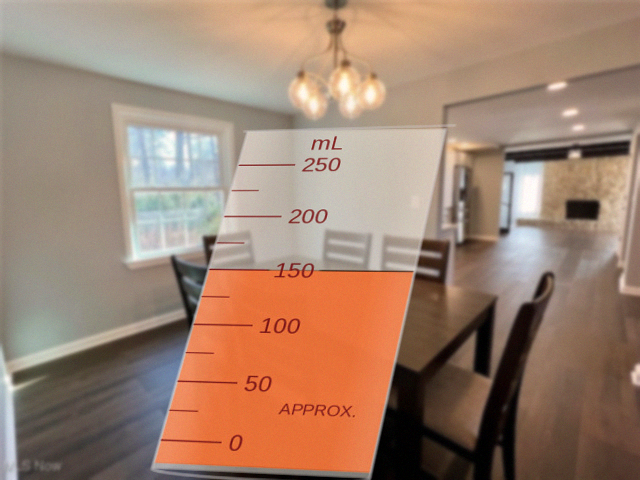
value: 150,mL
